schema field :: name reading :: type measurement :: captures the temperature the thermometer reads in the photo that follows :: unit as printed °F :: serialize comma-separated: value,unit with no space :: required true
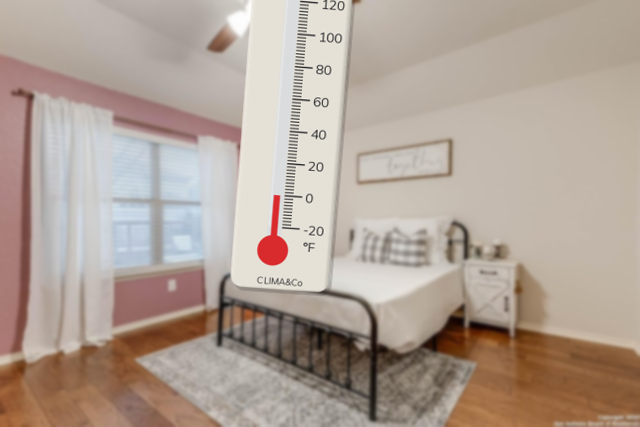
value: 0,°F
